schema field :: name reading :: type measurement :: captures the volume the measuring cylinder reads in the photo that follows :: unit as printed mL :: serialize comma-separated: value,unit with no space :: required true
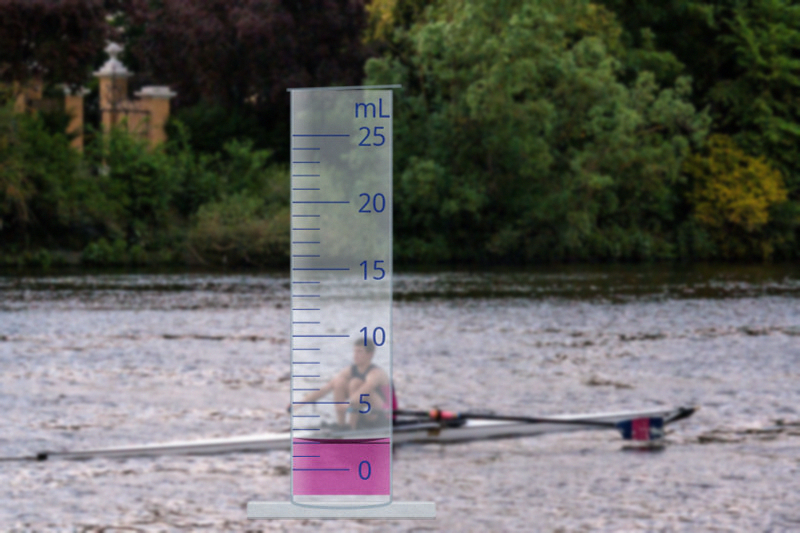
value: 2,mL
